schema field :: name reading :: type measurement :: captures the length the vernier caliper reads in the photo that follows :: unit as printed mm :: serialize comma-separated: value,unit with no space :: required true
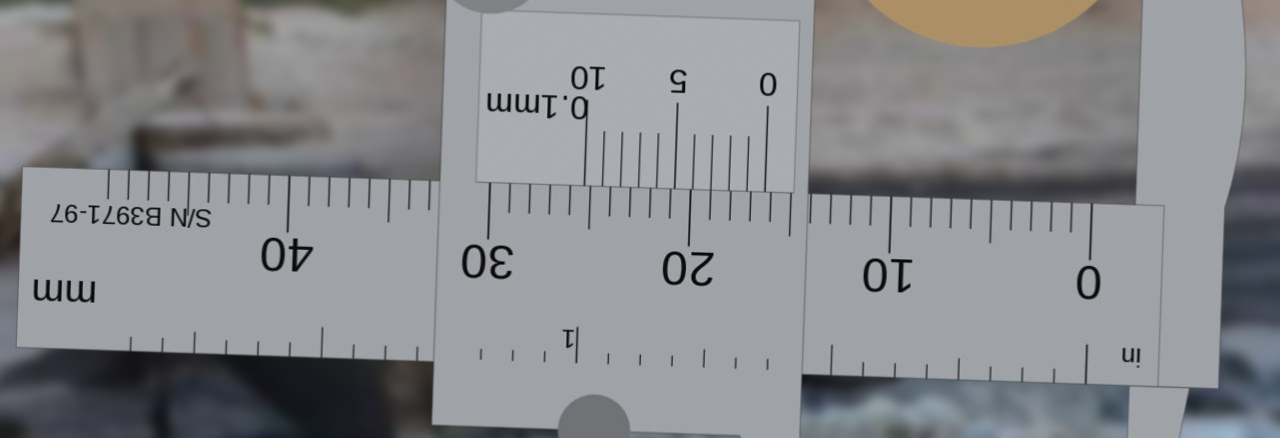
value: 16.3,mm
